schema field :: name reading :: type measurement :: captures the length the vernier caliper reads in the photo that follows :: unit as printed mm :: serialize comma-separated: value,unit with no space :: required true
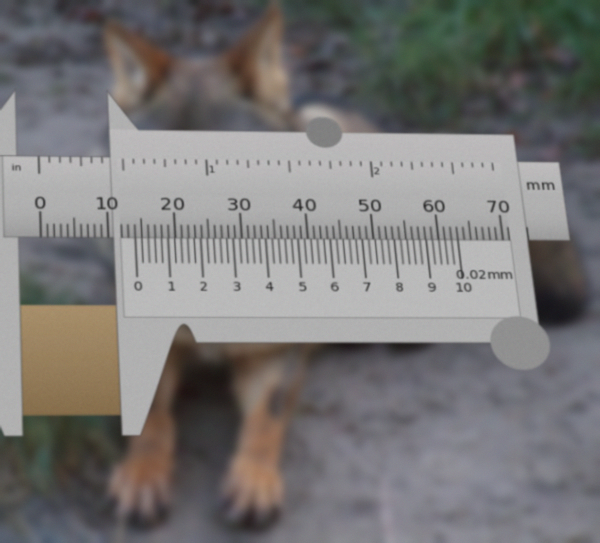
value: 14.0,mm
